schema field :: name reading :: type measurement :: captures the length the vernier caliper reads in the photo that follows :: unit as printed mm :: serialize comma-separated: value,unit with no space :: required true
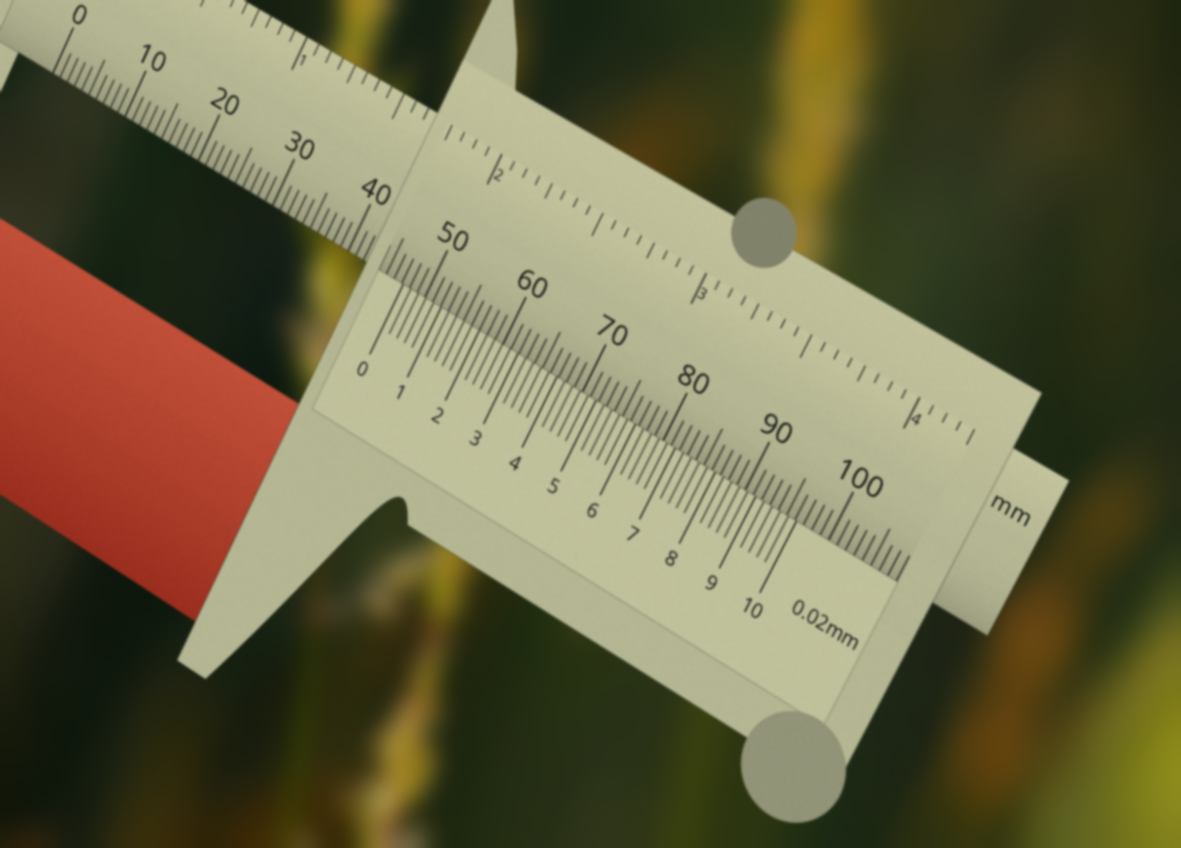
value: 47.2,mm
